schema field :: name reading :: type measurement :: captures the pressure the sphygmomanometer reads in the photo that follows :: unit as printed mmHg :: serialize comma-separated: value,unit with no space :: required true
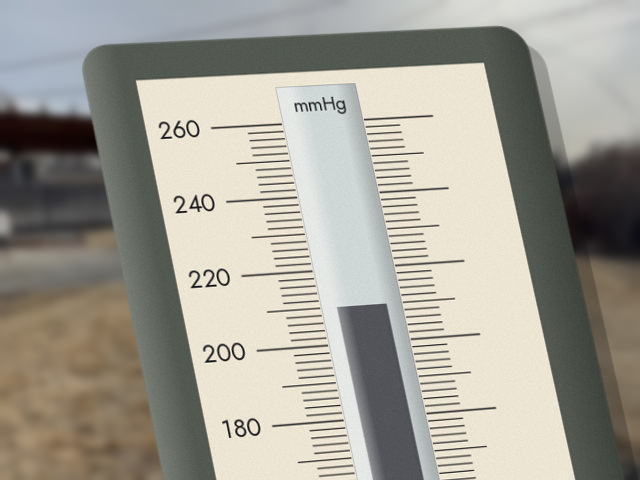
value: 210,mmHg
